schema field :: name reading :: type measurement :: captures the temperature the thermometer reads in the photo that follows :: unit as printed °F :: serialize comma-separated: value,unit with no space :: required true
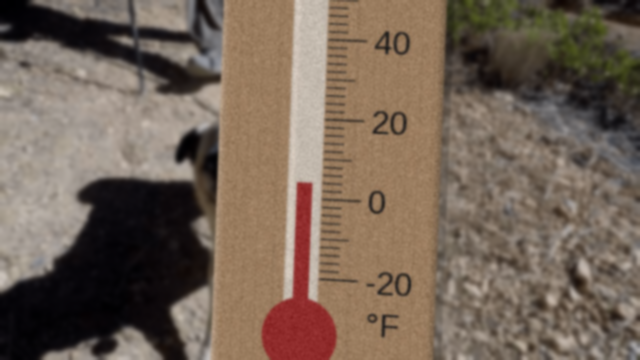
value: 4,°F
